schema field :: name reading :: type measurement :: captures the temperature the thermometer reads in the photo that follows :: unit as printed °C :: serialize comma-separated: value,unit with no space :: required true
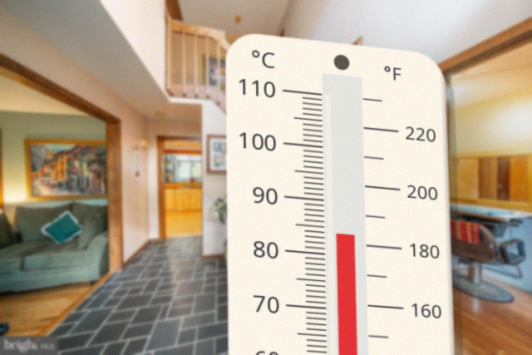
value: 84,°C
